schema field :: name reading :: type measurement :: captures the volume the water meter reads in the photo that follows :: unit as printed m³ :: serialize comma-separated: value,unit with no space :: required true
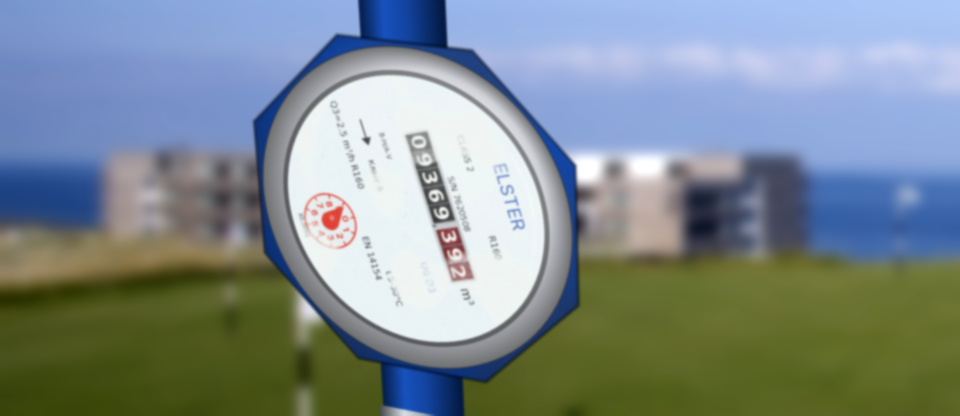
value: 9369.3919,m³
